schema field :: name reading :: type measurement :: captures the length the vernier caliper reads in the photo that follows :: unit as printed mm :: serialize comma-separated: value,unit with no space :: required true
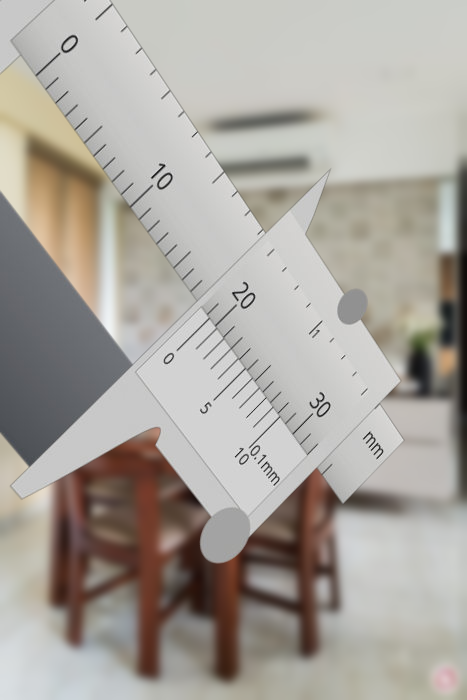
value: 19.3,mm
